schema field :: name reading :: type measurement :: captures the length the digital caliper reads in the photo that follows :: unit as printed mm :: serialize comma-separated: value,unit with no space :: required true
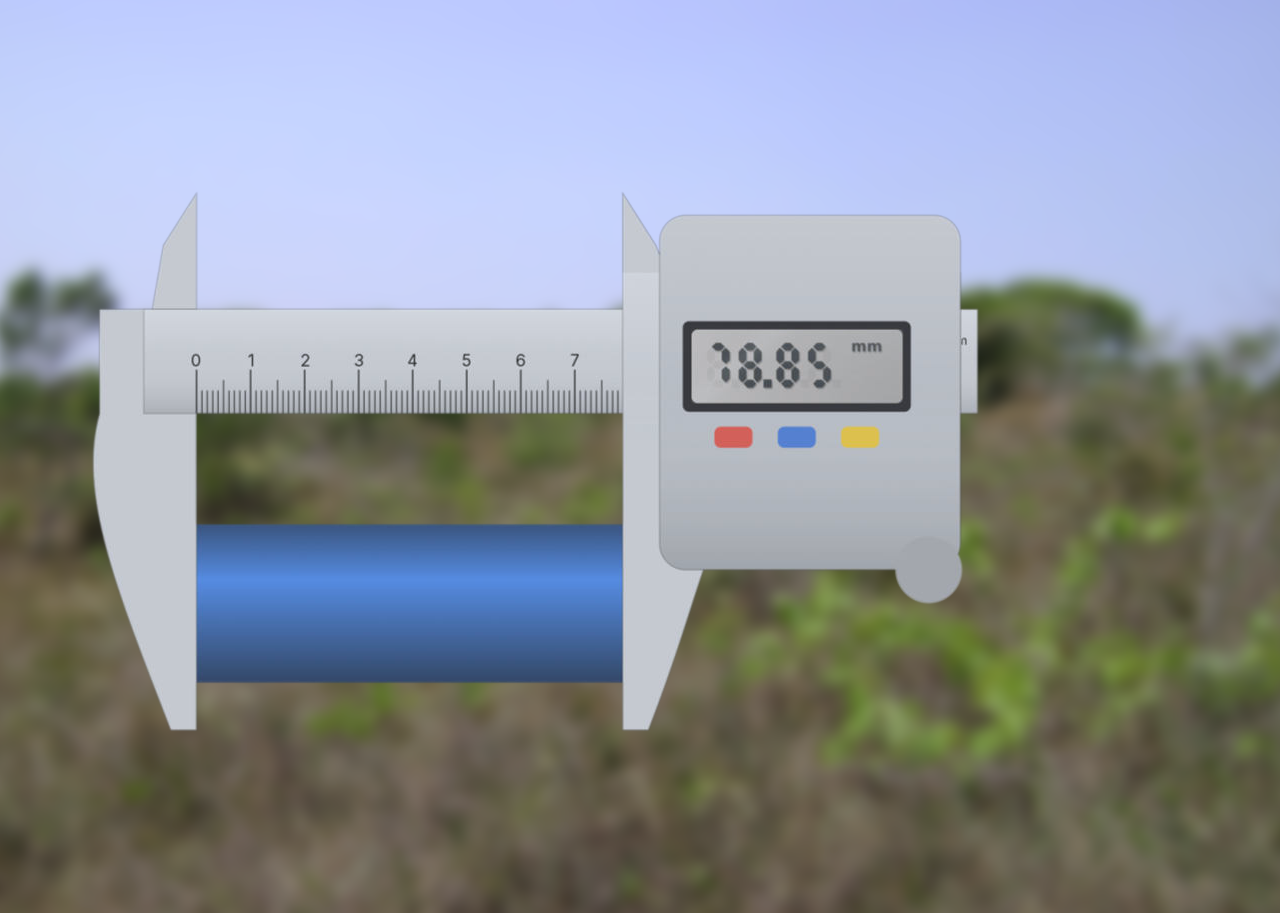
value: 78.85,mm
